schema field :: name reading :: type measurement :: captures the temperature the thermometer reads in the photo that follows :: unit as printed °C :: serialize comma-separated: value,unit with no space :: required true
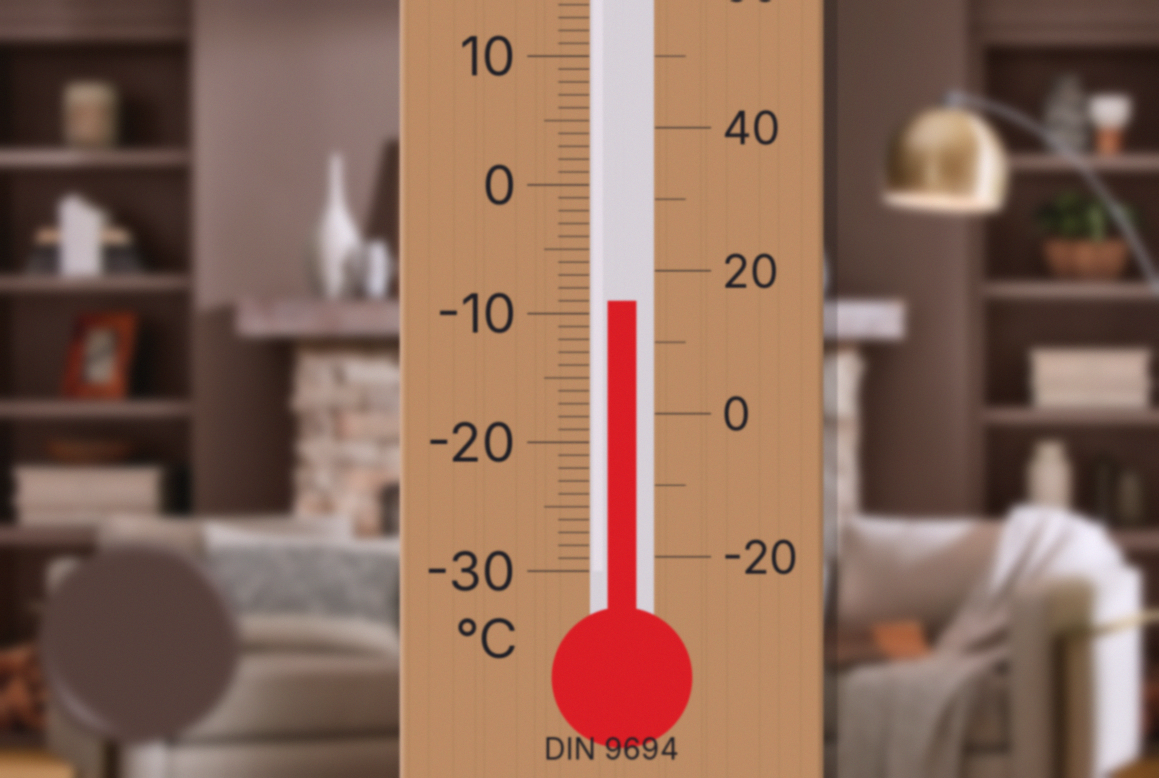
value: -9,°C
